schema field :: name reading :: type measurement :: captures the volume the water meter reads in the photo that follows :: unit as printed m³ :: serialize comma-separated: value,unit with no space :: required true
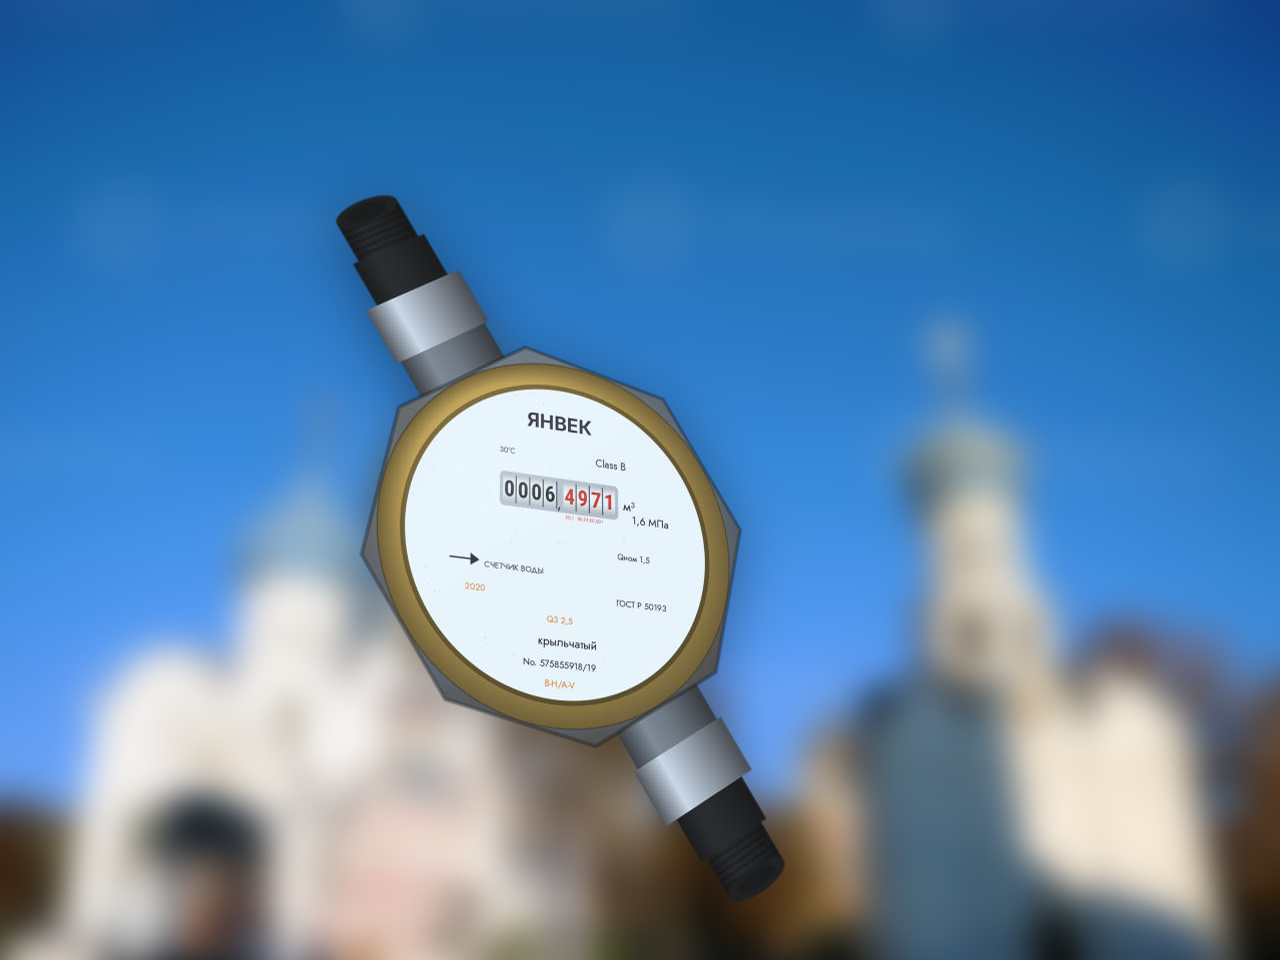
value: 6.4971,m³
